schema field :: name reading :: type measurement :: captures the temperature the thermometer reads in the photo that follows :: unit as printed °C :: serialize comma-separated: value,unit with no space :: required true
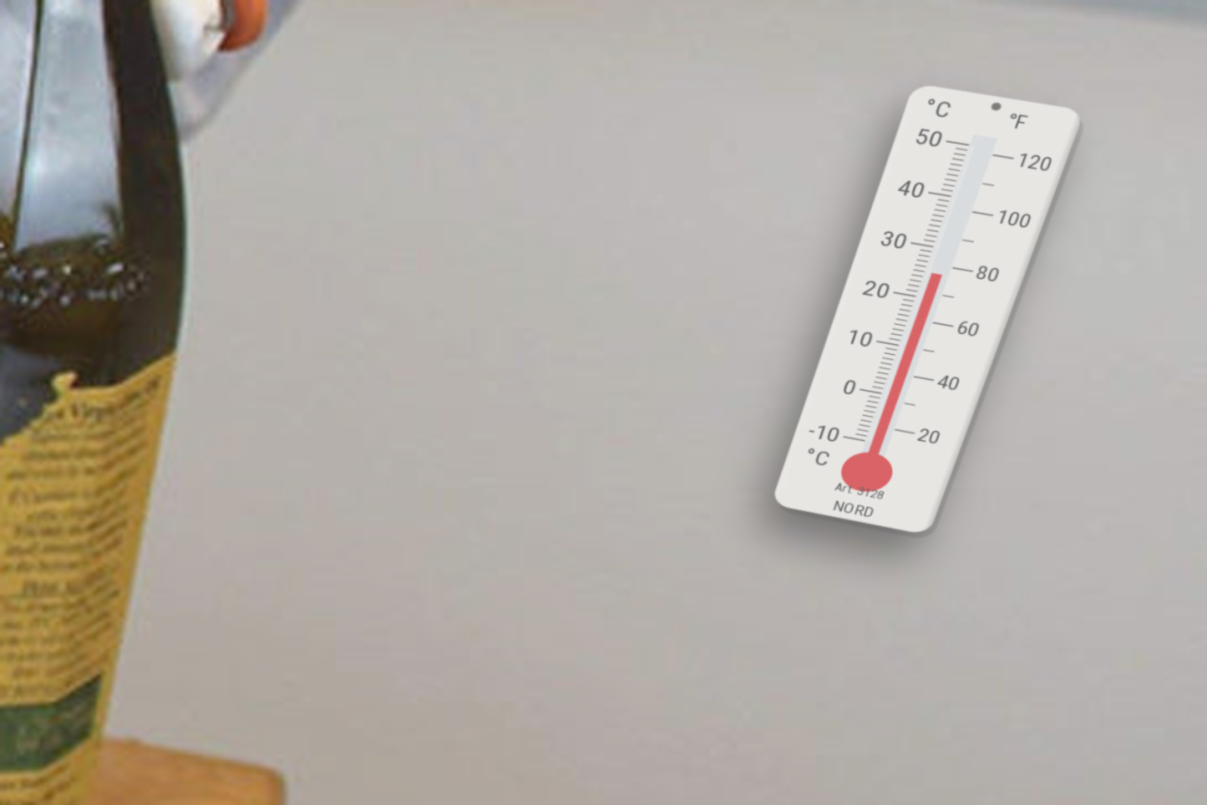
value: 25,°C
